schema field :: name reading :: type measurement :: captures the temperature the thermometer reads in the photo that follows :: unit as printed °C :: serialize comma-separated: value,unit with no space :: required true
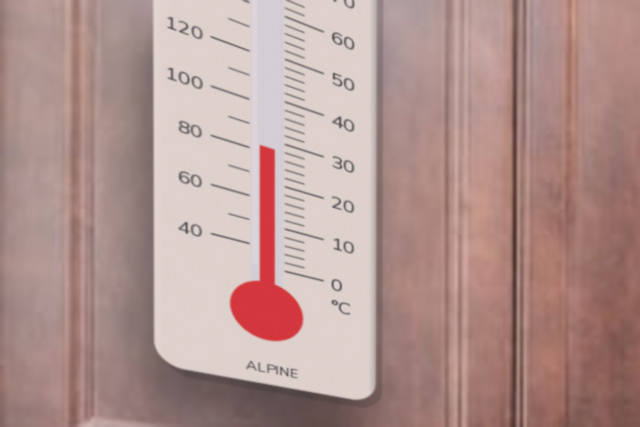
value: 28,°C
